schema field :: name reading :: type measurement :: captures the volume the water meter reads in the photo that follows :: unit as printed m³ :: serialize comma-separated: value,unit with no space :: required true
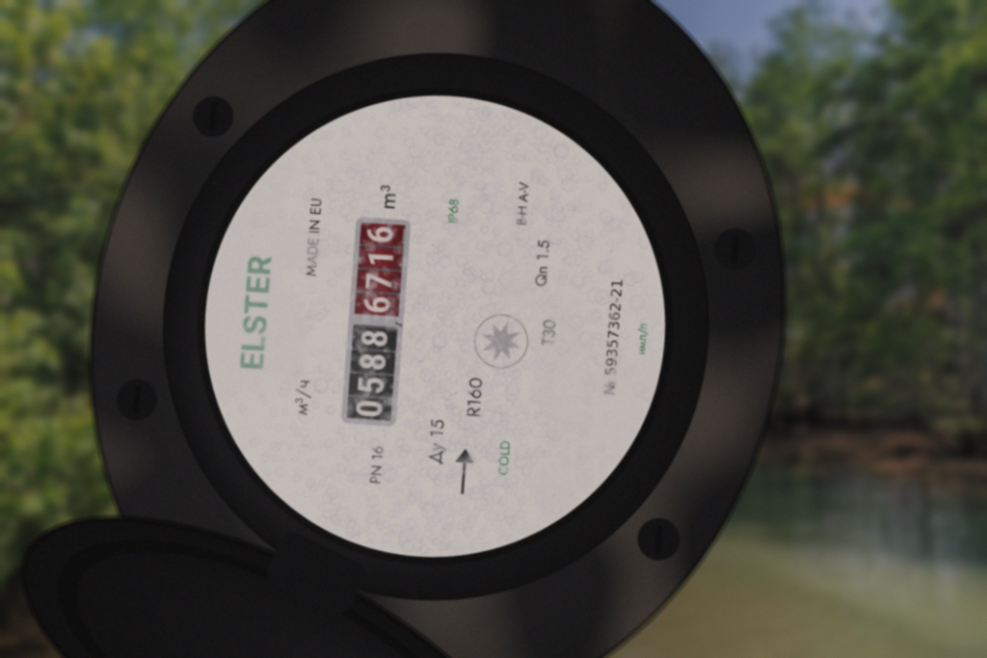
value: 588.6716,m³
